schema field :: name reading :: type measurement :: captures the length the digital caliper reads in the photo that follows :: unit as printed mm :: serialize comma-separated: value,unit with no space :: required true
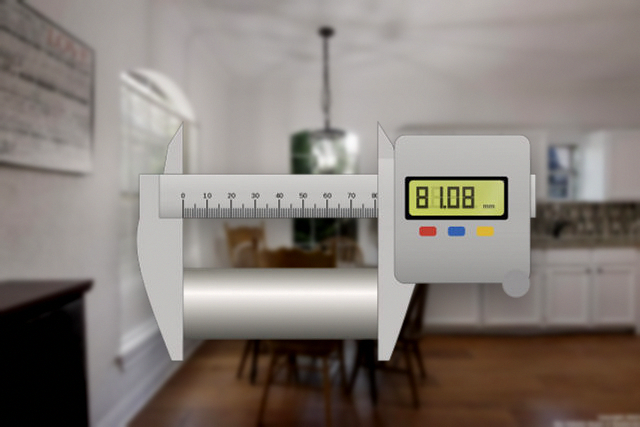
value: 81.08,mm
